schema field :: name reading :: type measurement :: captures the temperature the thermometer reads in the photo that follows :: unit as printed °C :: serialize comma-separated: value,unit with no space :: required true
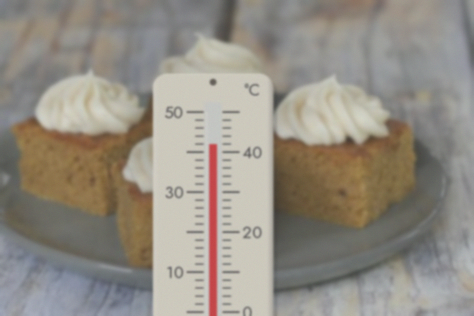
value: 42,°C
